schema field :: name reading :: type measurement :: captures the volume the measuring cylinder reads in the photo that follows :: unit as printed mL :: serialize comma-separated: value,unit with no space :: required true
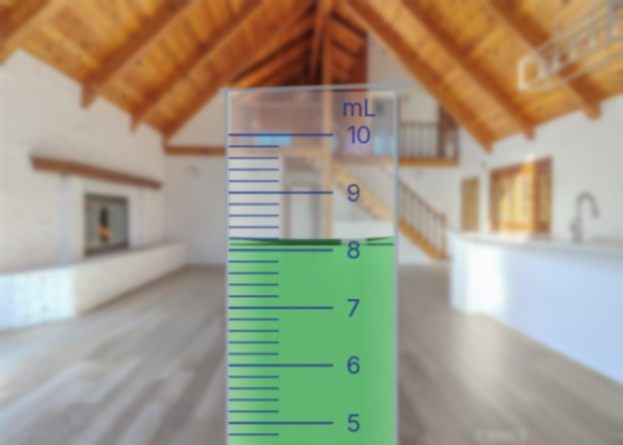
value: 8.1,mL
